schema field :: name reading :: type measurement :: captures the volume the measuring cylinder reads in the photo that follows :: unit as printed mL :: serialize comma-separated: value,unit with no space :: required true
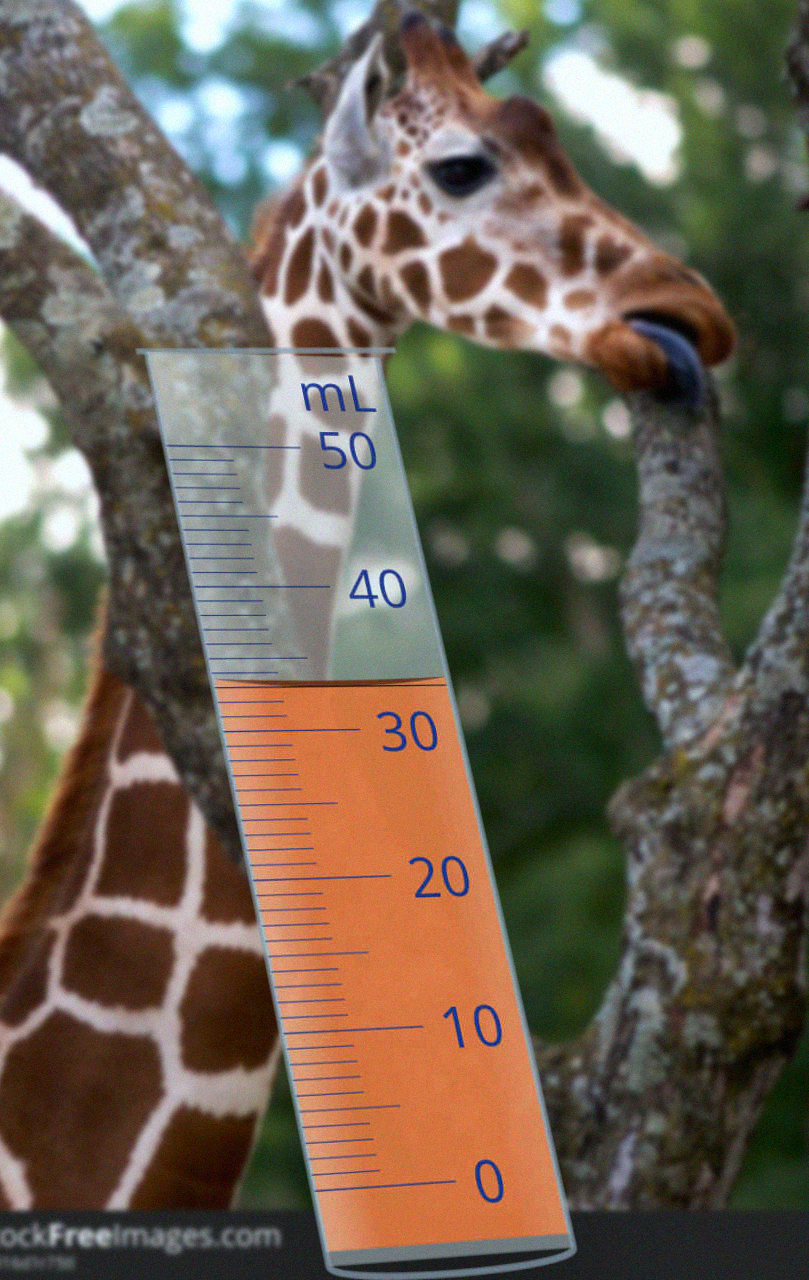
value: 33,mL
